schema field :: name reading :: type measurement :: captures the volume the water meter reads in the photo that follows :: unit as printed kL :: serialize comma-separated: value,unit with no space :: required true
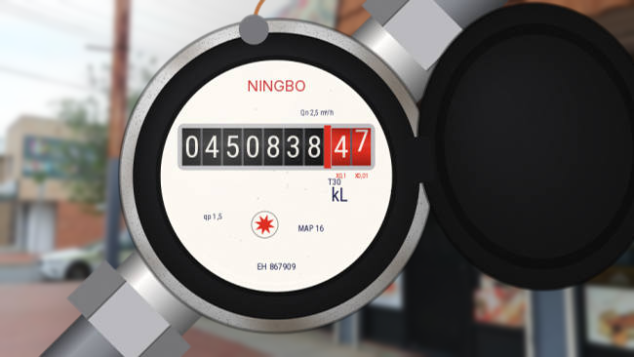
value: 450838.47,kL
